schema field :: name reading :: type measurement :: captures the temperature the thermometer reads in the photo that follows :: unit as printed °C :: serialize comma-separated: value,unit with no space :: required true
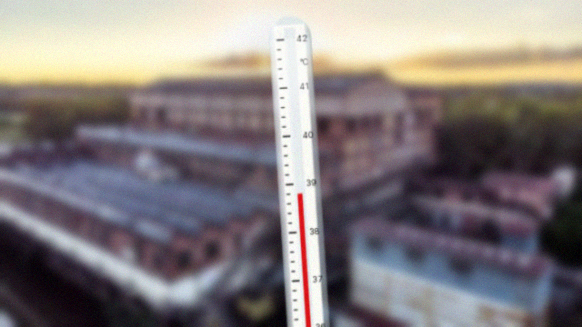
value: 38.8,°C
